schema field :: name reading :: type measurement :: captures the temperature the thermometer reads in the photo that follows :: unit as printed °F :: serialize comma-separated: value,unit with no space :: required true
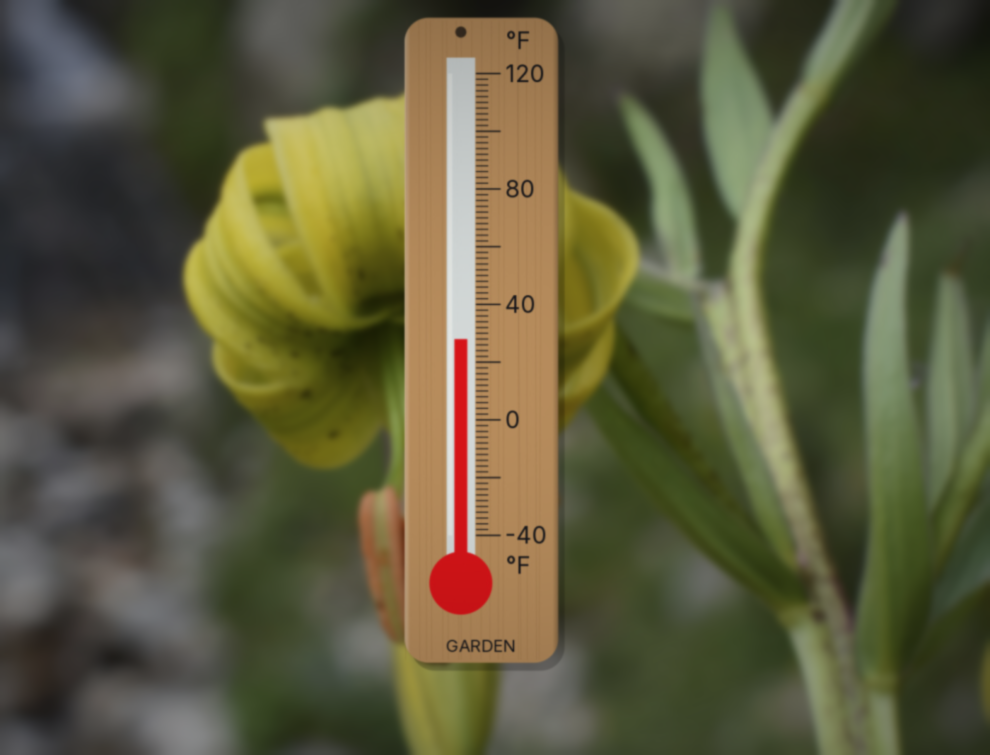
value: 28,°F
